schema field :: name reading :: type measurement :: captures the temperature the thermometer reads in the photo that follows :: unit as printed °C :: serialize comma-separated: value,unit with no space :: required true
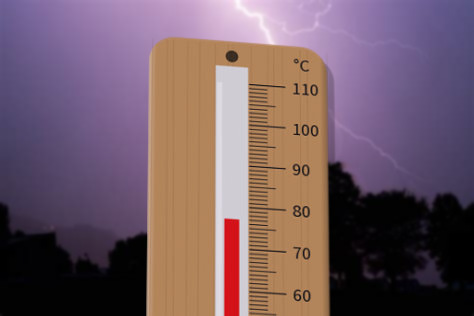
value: 77,°C
